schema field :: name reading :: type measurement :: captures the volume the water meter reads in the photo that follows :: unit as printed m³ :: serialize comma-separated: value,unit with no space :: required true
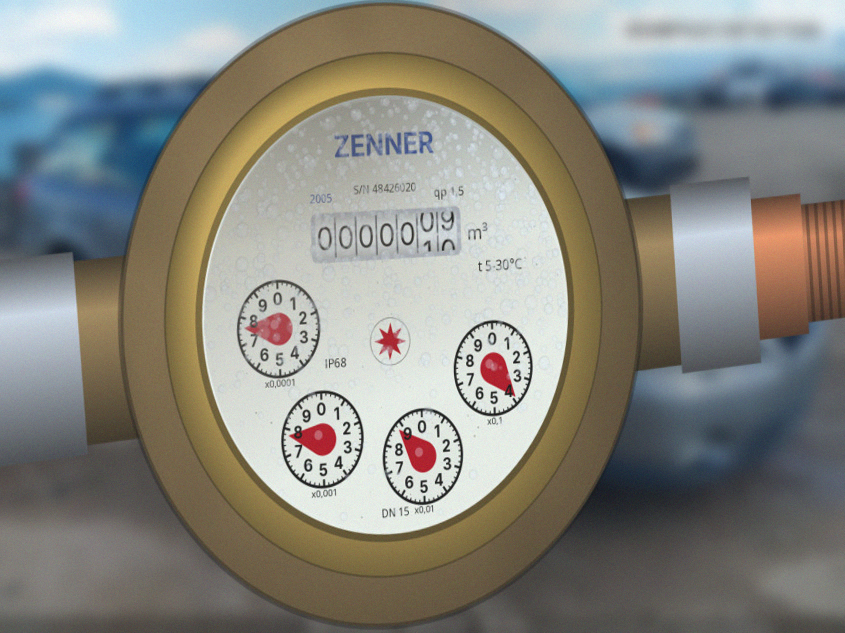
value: 9.3877,m³
